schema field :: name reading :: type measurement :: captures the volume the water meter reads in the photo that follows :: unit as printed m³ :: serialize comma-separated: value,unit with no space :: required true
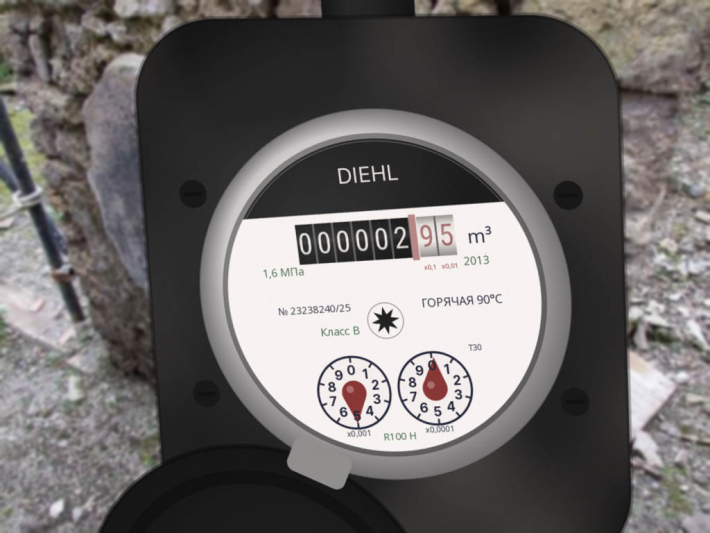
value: 2.9550,m³
